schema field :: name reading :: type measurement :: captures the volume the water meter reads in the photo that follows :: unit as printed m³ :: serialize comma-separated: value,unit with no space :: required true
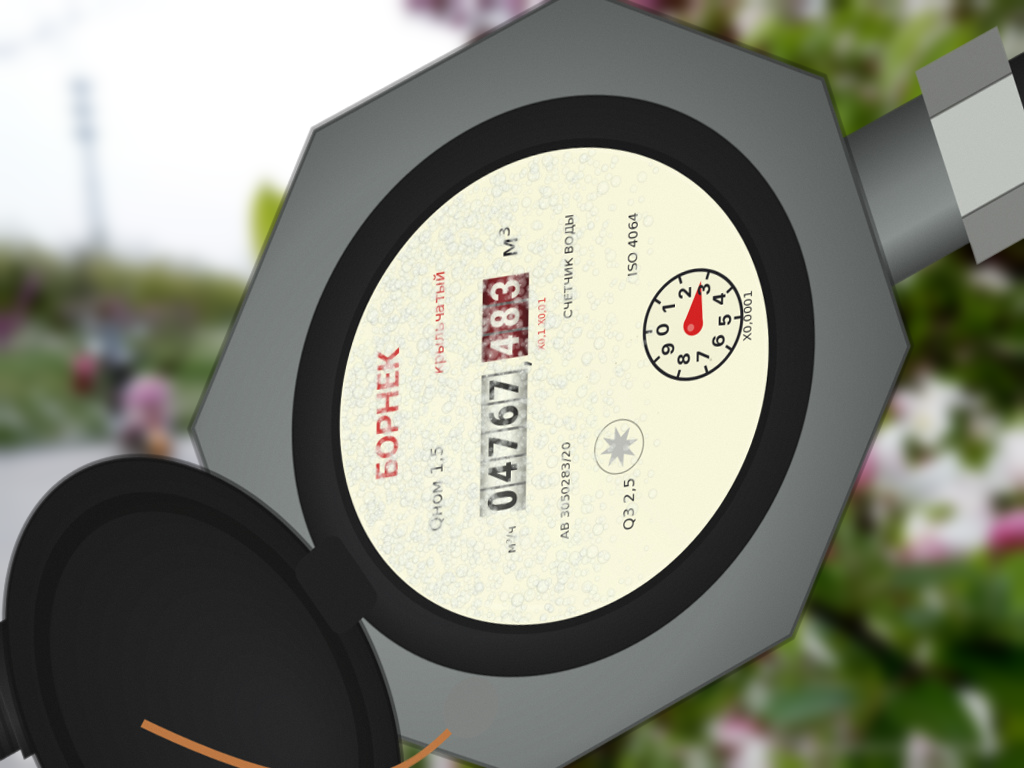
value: 4767.4832,m³
